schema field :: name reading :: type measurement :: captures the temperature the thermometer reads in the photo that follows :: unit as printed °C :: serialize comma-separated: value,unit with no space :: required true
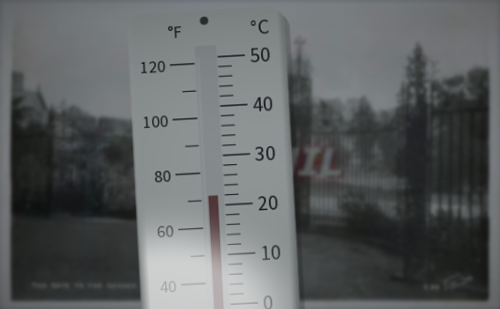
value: 22,°C
